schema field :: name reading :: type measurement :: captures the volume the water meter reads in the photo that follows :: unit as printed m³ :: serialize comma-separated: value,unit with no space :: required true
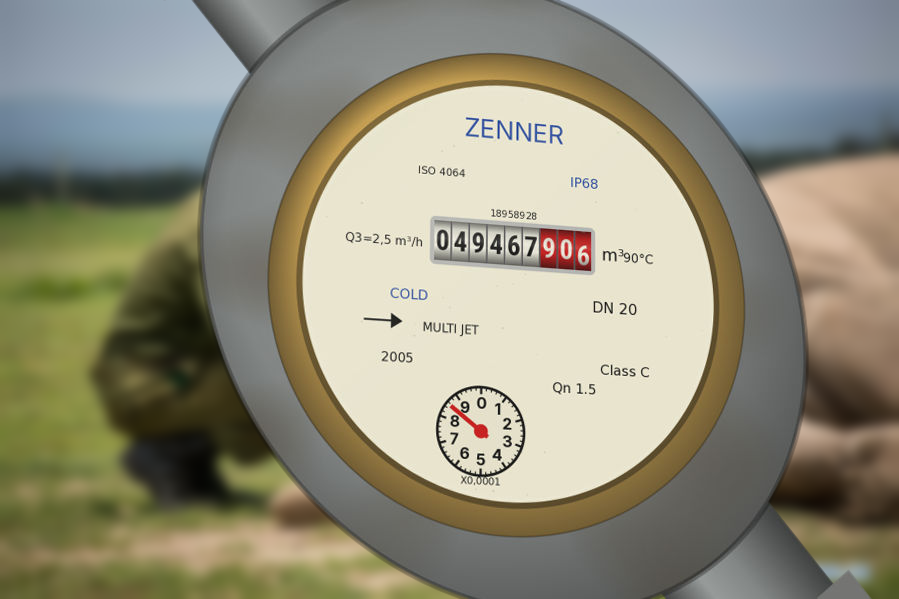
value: 49467.9058,m³
